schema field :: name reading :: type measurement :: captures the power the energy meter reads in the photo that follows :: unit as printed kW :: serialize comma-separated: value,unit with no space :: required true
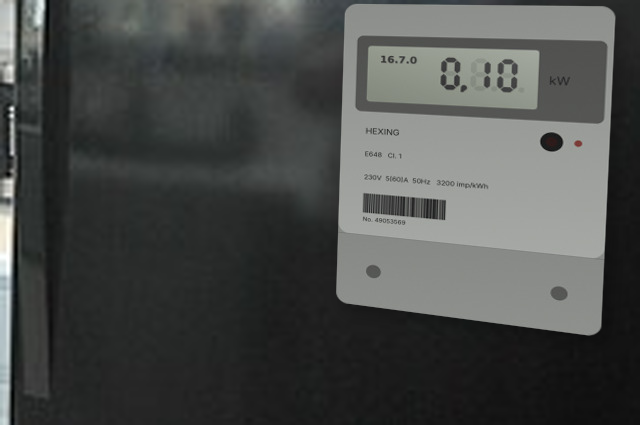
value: 0.10,kW
